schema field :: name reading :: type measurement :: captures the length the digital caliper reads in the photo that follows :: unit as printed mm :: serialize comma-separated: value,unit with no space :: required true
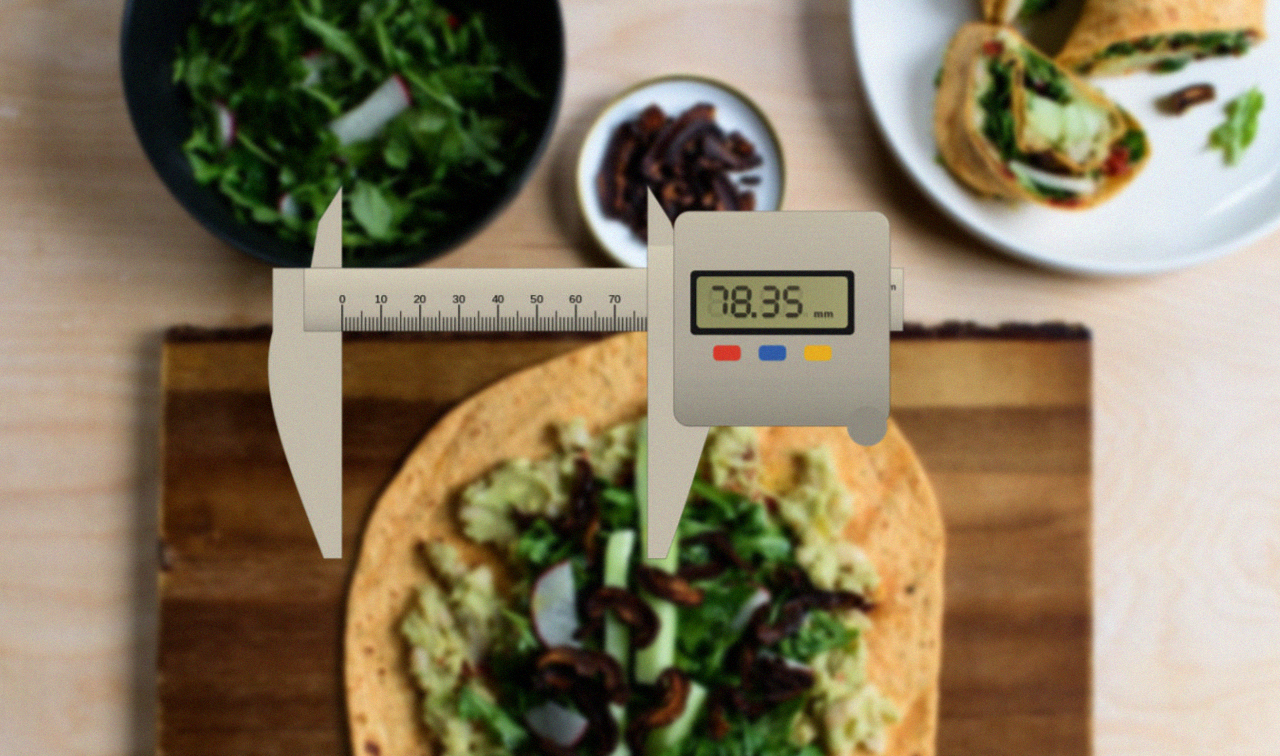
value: 78.35,mm
